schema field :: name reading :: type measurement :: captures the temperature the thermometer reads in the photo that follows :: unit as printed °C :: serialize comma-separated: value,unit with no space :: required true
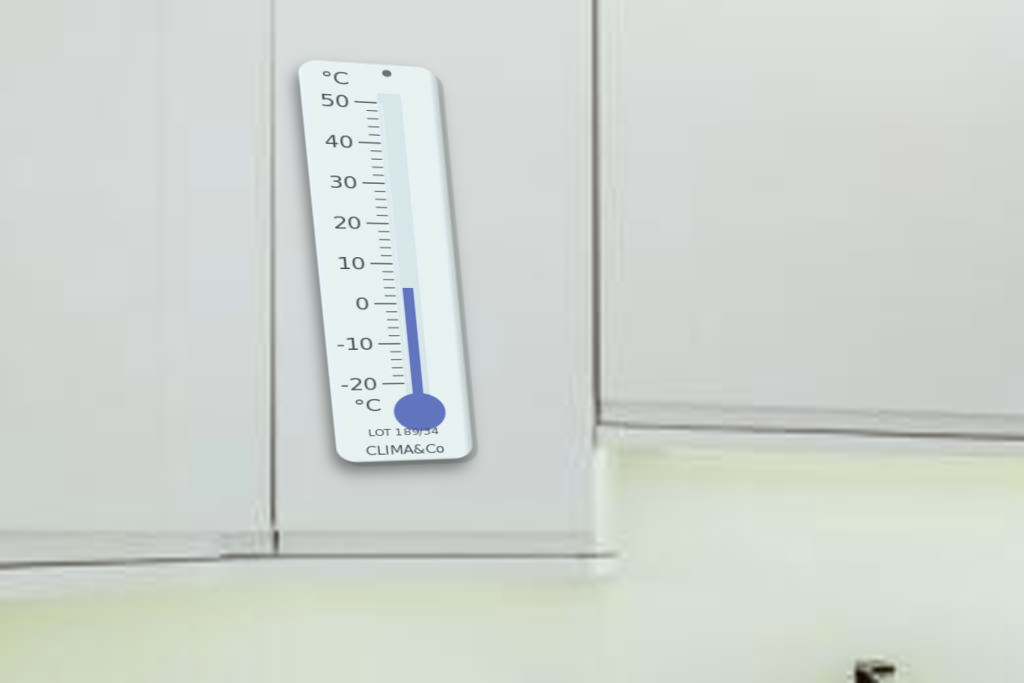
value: 4,°C
